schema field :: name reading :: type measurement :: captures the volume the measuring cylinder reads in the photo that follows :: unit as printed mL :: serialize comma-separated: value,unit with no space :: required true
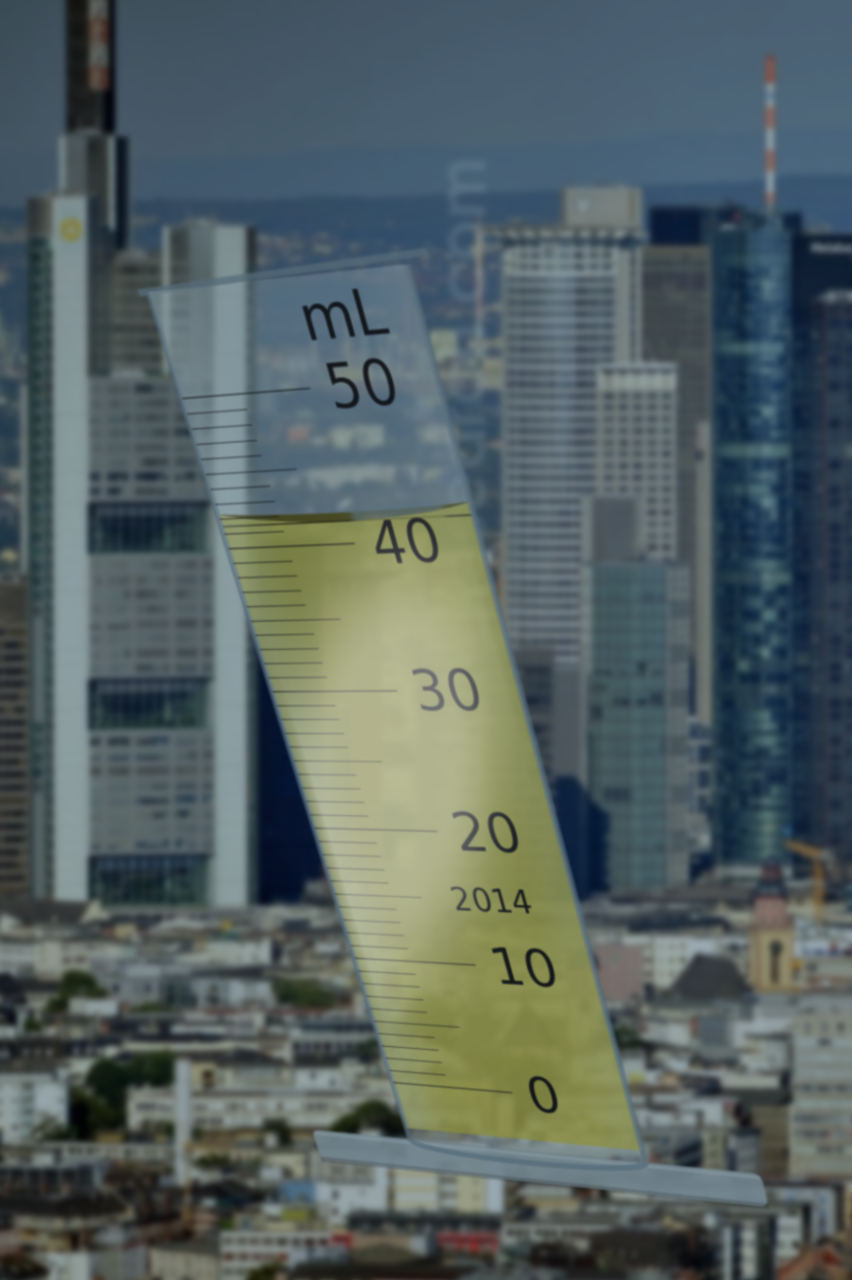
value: 41.5,mL
